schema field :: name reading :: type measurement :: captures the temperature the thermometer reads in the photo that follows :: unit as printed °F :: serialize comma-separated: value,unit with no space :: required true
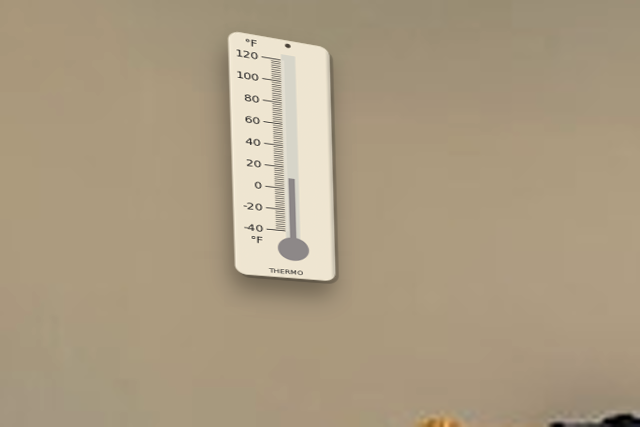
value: 10,°F
